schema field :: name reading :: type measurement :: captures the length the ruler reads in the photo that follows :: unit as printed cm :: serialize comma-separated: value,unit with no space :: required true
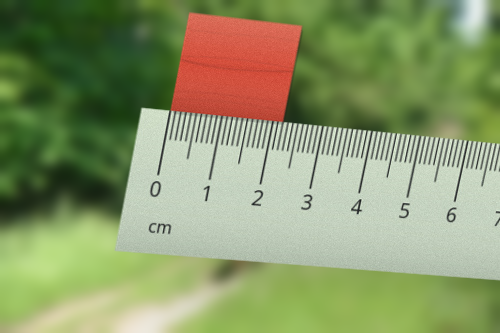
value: 2.2,cm
